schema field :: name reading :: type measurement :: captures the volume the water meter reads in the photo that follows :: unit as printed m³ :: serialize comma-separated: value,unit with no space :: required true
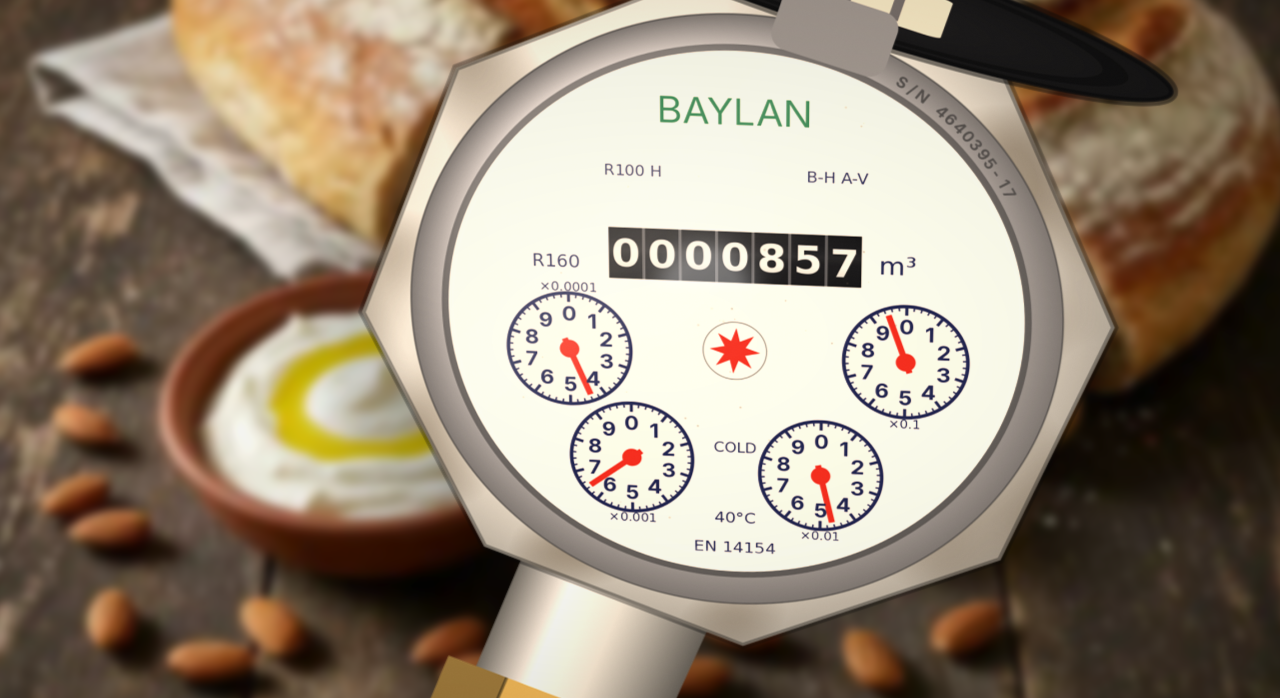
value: 856.9464,m³
